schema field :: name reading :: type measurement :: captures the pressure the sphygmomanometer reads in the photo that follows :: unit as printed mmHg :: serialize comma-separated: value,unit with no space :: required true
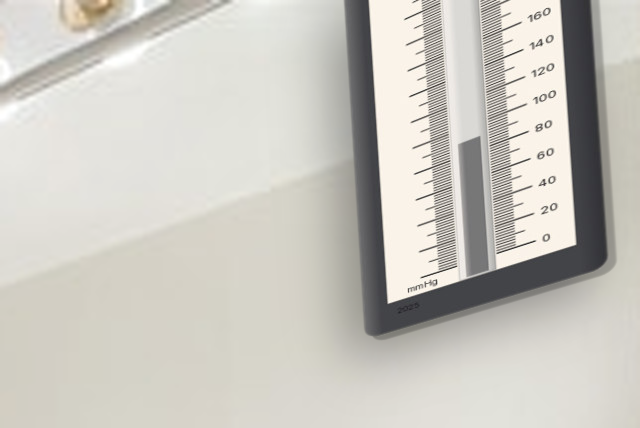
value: 90,mmHg
